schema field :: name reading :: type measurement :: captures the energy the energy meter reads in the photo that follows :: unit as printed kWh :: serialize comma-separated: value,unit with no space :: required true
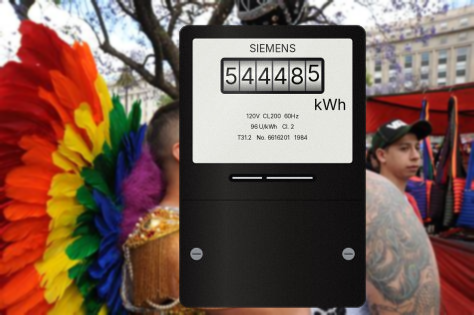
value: 544485,kWh
